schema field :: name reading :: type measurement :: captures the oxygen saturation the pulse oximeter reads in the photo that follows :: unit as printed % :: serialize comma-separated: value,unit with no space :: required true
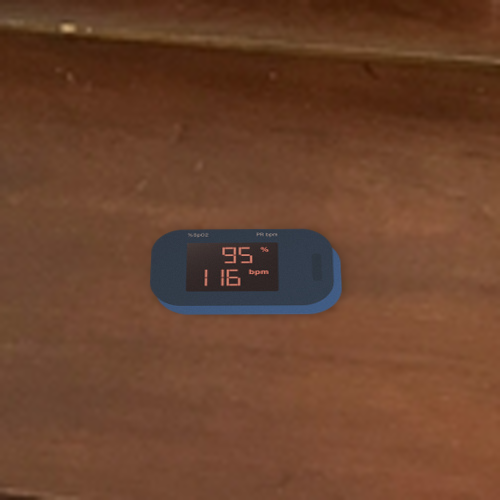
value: 95,%
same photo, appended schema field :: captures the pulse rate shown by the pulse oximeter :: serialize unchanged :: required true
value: 116,bpm
